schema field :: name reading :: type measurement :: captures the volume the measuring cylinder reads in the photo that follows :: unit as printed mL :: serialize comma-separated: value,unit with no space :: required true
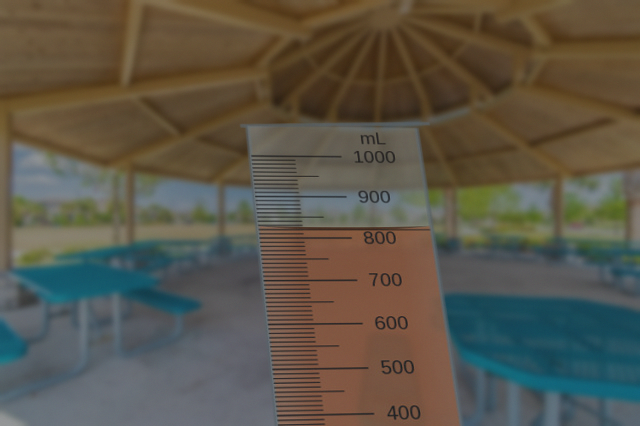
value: 820,mL
